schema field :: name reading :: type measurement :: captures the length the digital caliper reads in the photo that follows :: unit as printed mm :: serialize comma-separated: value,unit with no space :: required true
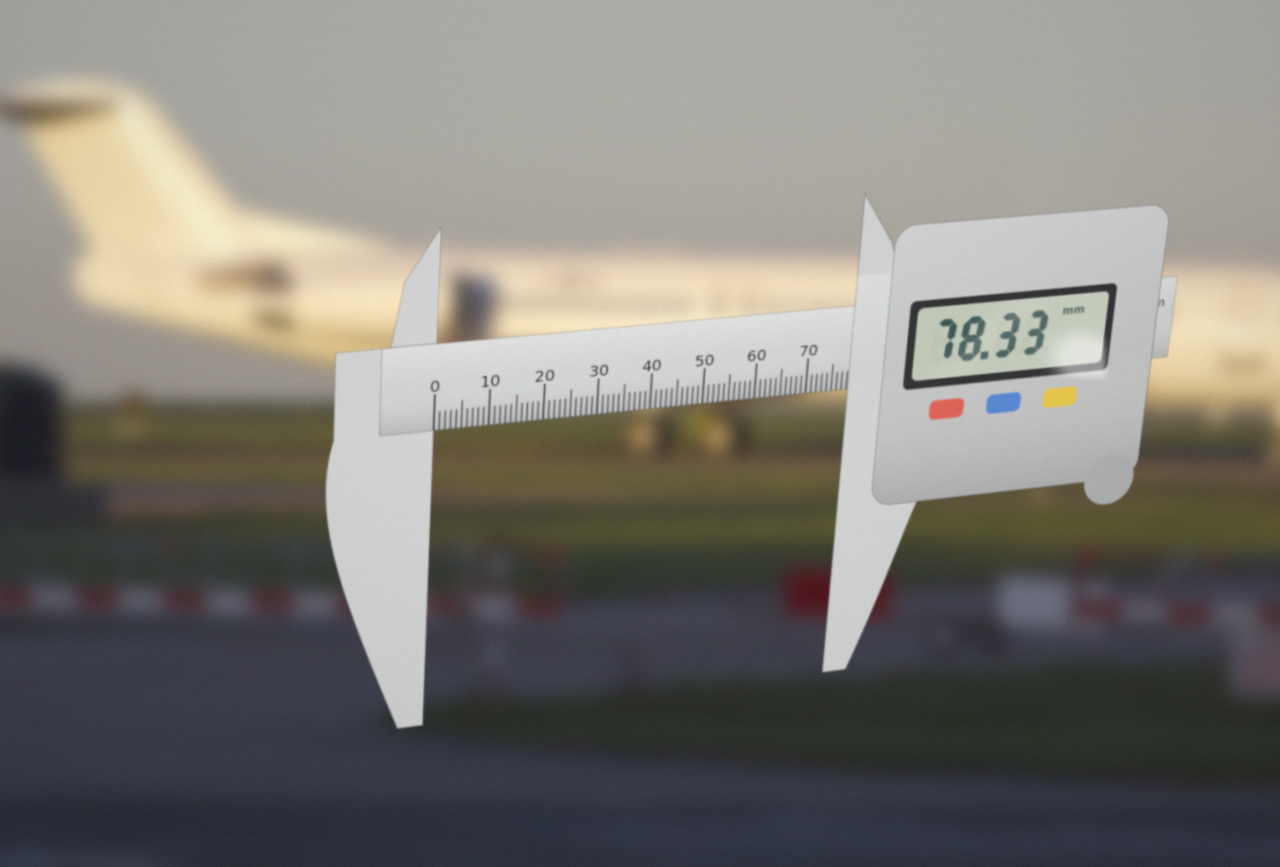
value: 78.33,mm
